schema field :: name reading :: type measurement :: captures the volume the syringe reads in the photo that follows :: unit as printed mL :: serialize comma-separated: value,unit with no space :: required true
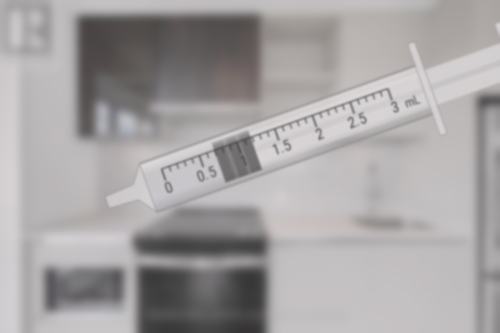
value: 0.7,mL
